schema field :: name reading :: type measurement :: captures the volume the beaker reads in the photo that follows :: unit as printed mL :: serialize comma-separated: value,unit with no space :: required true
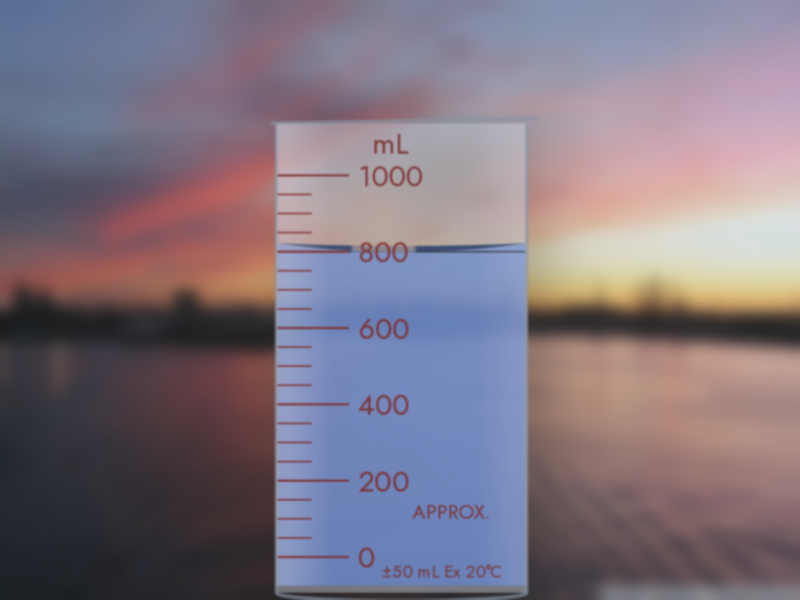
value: 800,mL
